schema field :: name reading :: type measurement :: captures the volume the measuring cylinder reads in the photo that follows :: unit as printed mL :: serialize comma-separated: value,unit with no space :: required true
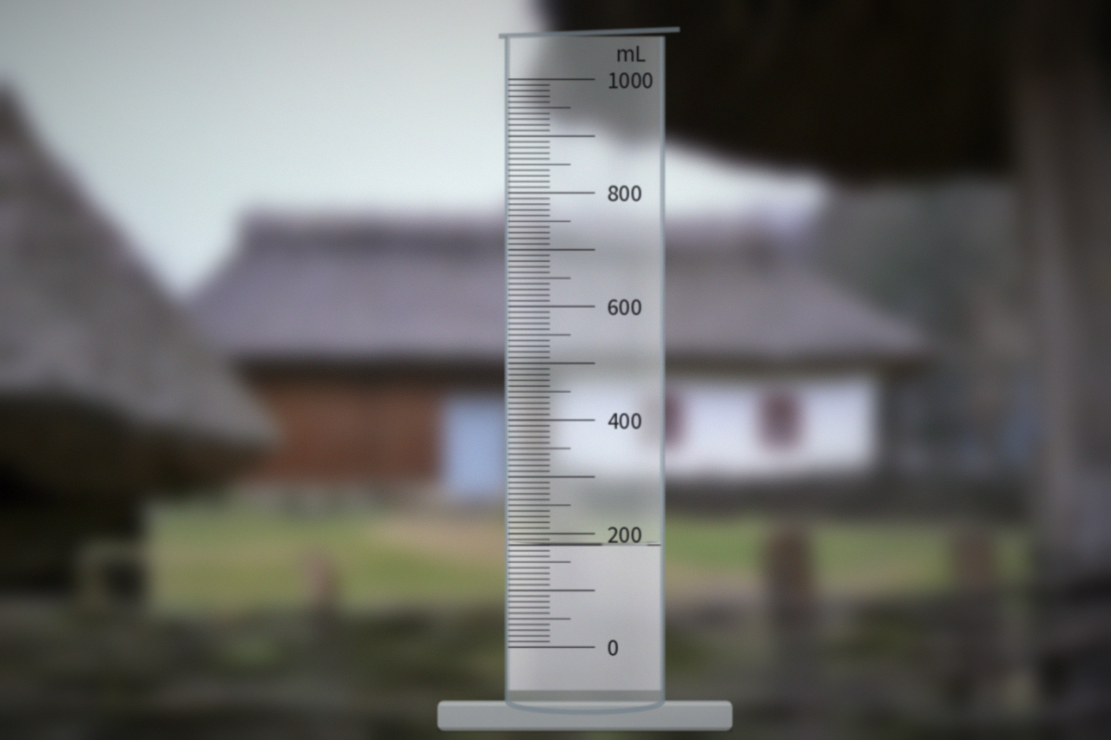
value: 180,mL
